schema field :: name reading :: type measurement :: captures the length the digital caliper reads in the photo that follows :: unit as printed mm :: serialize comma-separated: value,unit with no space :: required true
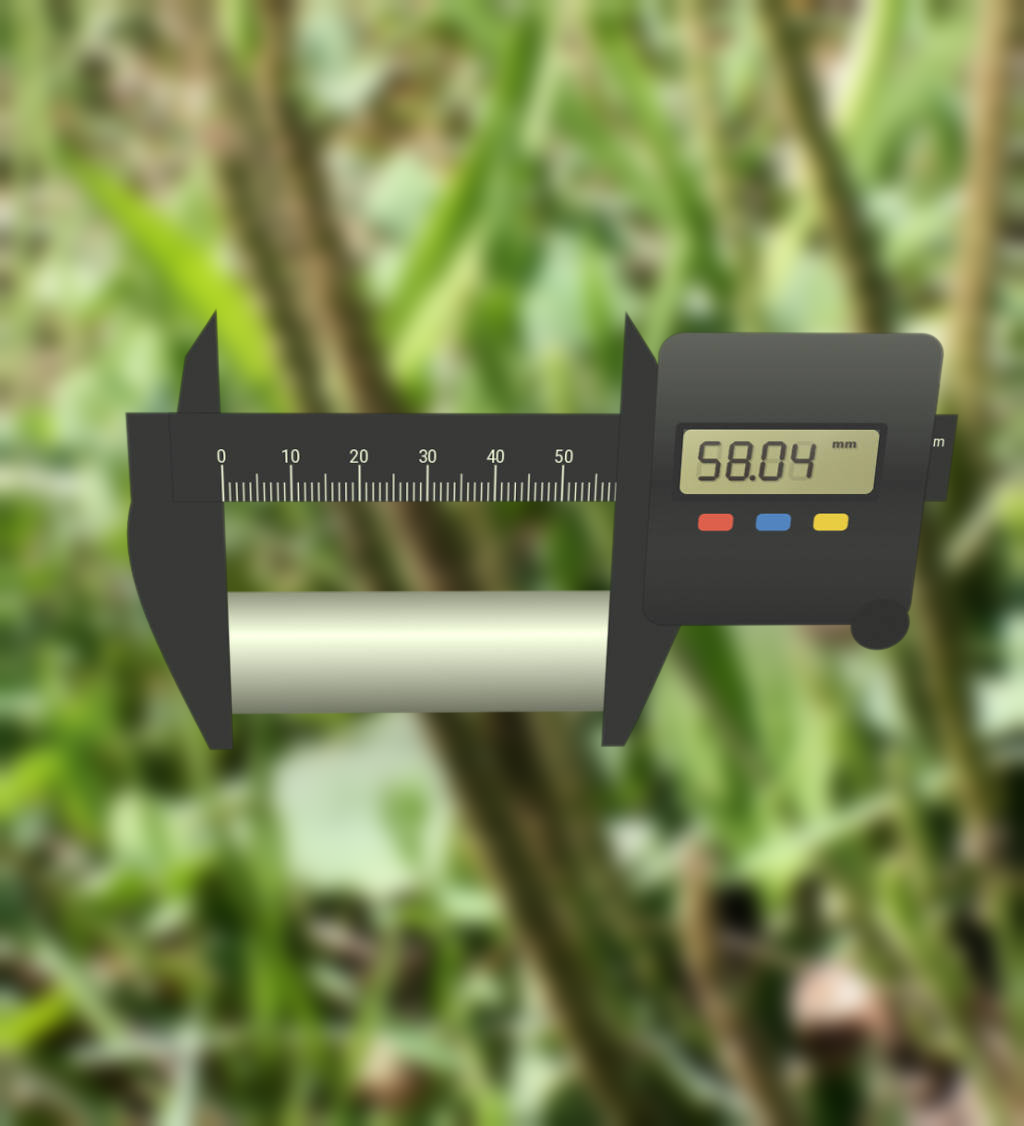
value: 58.04,mm
